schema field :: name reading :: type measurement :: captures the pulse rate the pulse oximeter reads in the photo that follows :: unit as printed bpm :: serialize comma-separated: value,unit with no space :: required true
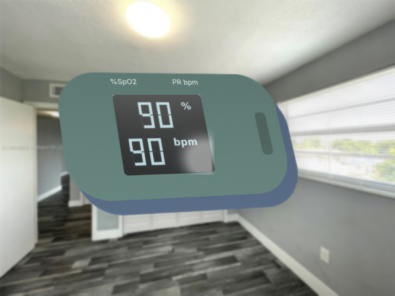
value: 90,bpm
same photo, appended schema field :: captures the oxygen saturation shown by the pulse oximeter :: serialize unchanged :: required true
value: 90,%
